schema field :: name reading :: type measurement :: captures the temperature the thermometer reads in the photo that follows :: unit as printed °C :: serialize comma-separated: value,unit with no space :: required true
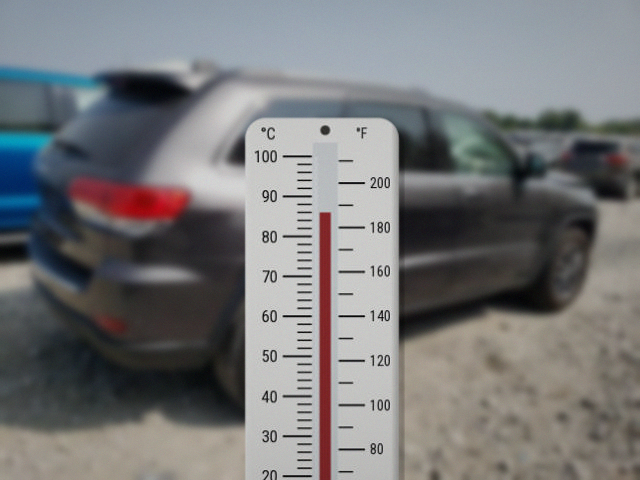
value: 86,°C
